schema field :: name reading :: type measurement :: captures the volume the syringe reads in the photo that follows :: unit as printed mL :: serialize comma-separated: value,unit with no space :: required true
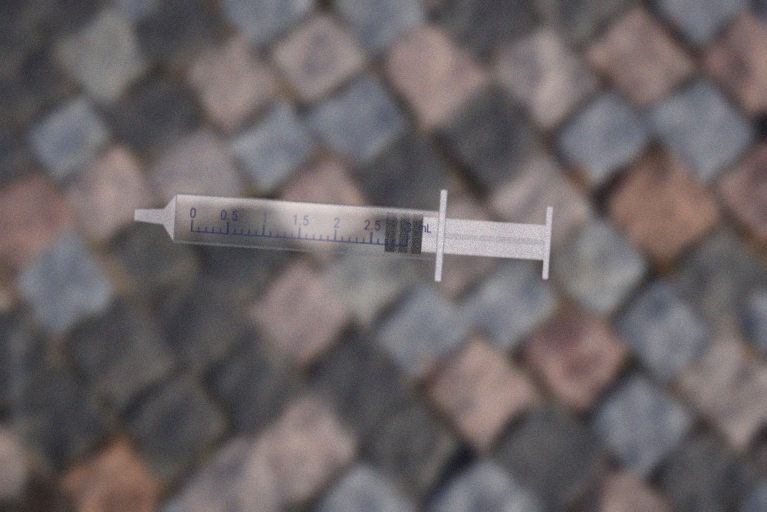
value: 2.7,mL
